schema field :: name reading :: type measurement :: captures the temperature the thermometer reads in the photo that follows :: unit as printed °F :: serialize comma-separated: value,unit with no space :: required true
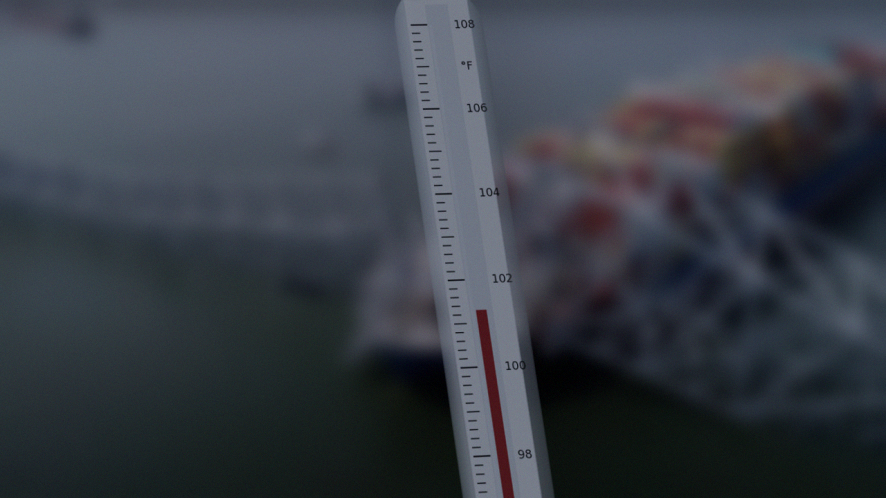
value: 101.3,°F
